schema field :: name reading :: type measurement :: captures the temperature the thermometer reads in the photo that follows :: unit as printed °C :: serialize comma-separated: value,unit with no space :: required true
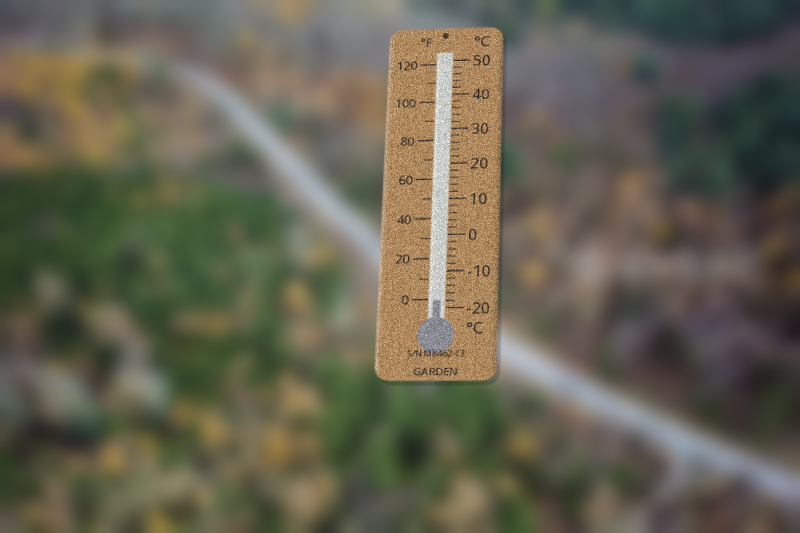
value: -18,°C
